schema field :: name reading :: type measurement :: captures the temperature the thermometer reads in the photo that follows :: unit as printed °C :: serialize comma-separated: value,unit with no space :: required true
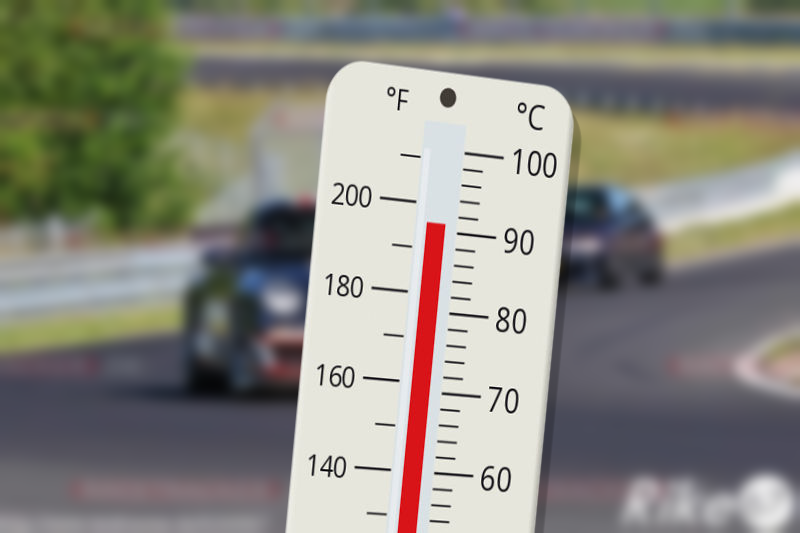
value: 91,°C
